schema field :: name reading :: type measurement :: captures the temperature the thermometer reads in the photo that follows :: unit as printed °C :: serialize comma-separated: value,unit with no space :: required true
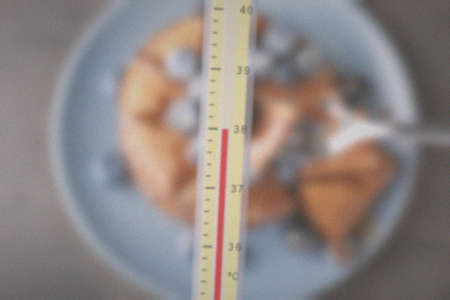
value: 38,°C
